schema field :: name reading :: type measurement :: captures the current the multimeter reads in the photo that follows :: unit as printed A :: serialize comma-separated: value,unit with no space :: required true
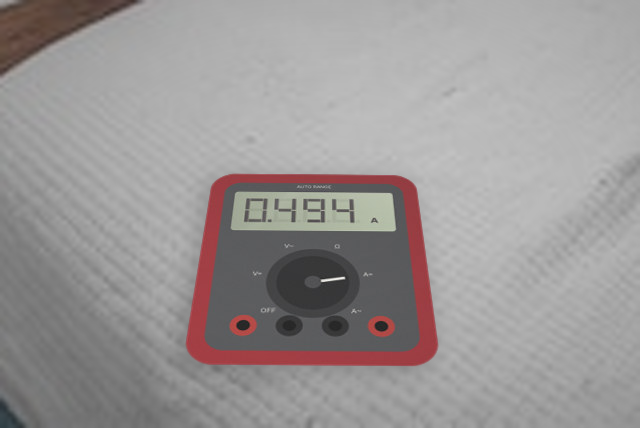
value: 0.494,A
